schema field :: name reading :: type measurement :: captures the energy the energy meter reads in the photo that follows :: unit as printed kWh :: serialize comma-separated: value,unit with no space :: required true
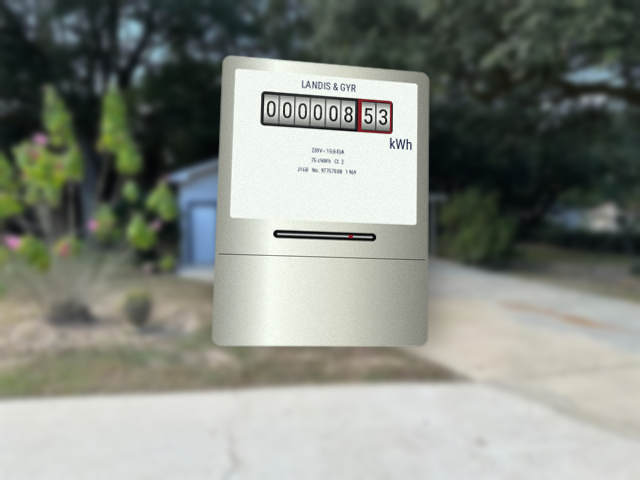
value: 8.53,kWh
